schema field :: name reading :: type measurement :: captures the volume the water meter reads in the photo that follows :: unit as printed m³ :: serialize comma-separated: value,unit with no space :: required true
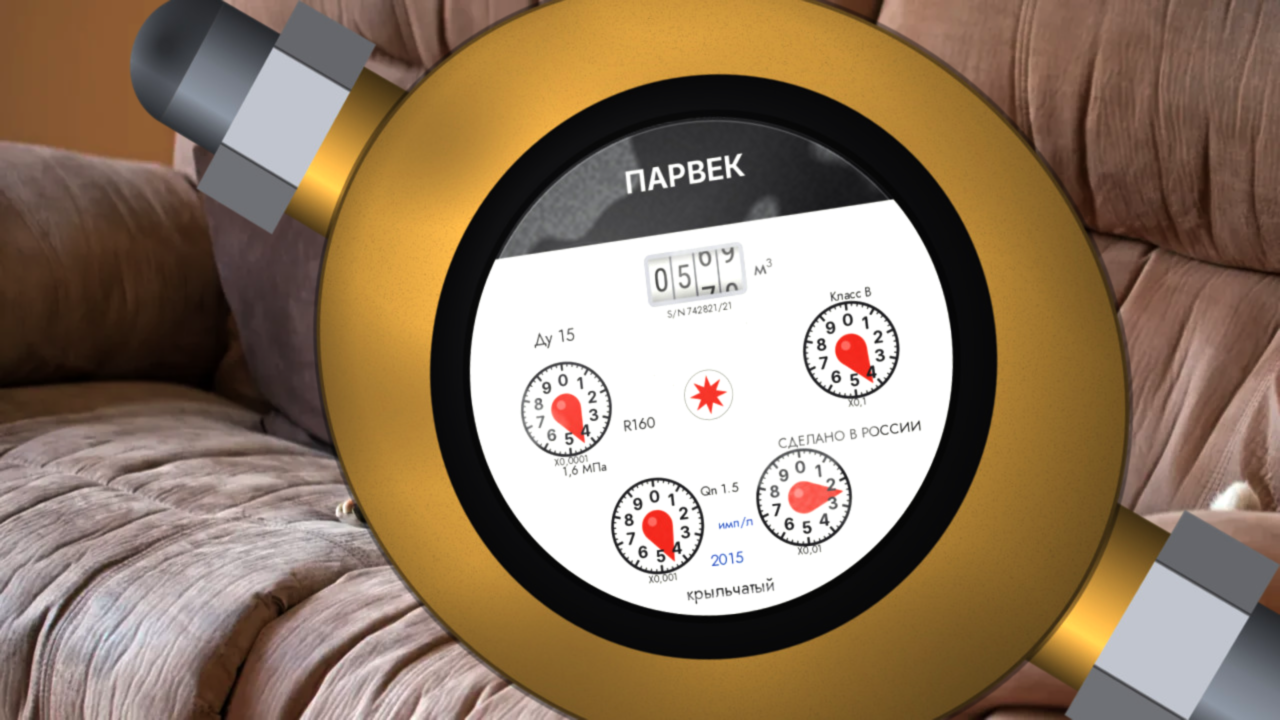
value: 569.4244,m³
